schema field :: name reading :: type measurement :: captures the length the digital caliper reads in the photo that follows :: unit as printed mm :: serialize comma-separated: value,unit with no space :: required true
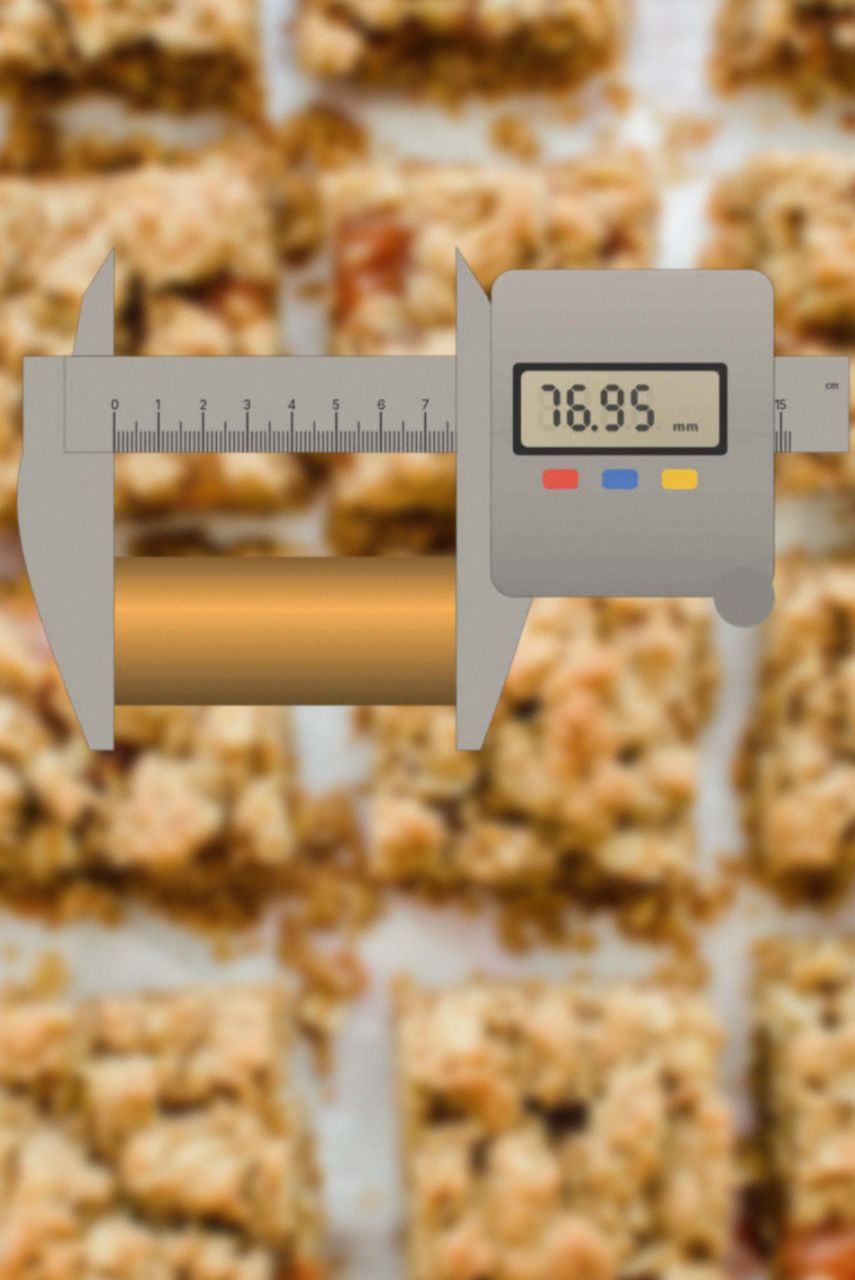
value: 76.95,mm
